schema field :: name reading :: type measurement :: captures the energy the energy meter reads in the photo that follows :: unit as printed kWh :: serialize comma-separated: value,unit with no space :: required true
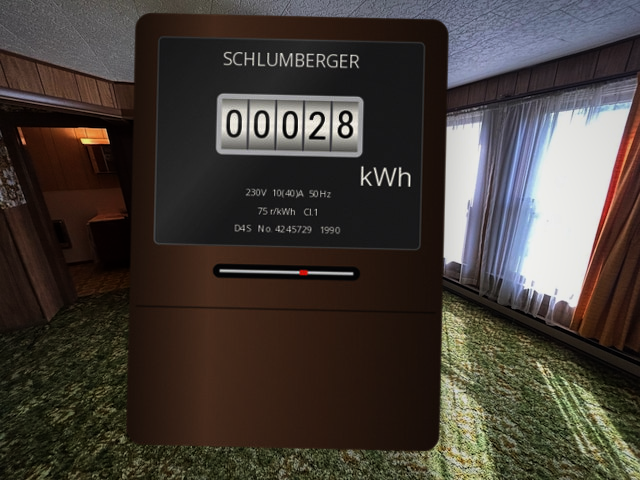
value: 28,kWh
